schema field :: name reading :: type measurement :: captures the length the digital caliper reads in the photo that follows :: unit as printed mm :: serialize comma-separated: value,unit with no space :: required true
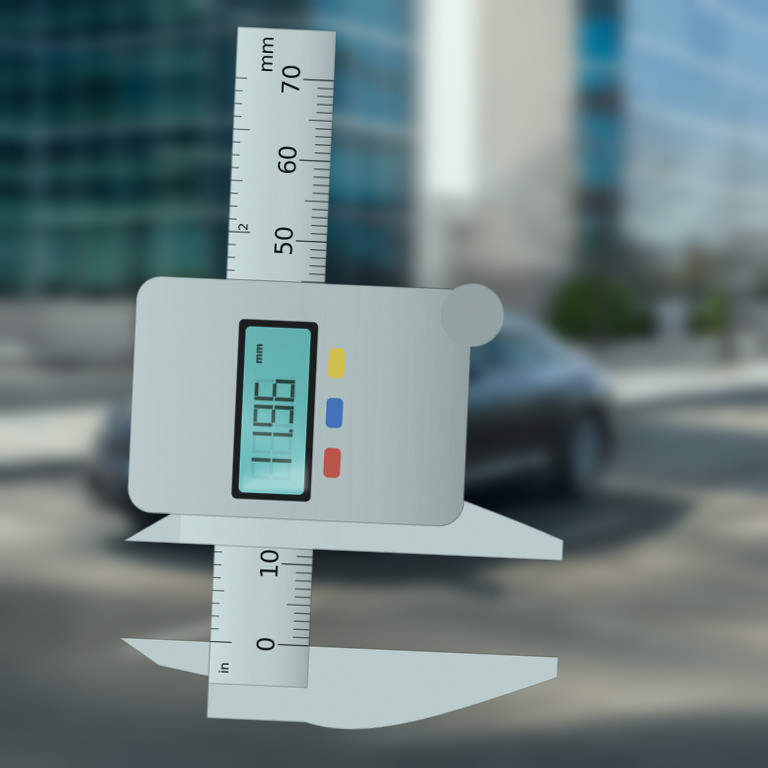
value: 11.96,mm
